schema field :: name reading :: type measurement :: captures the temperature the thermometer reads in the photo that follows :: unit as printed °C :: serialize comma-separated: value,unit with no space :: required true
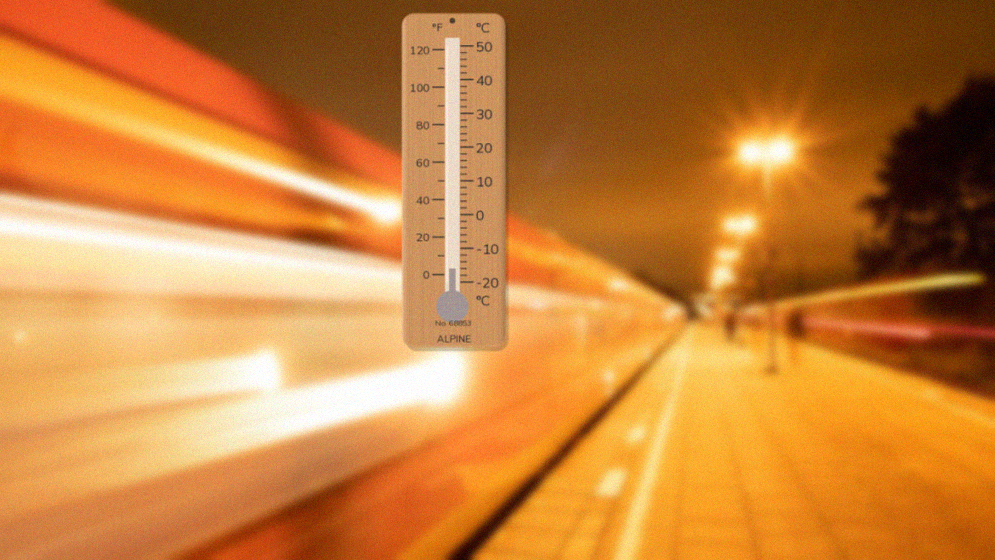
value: -16,°C
